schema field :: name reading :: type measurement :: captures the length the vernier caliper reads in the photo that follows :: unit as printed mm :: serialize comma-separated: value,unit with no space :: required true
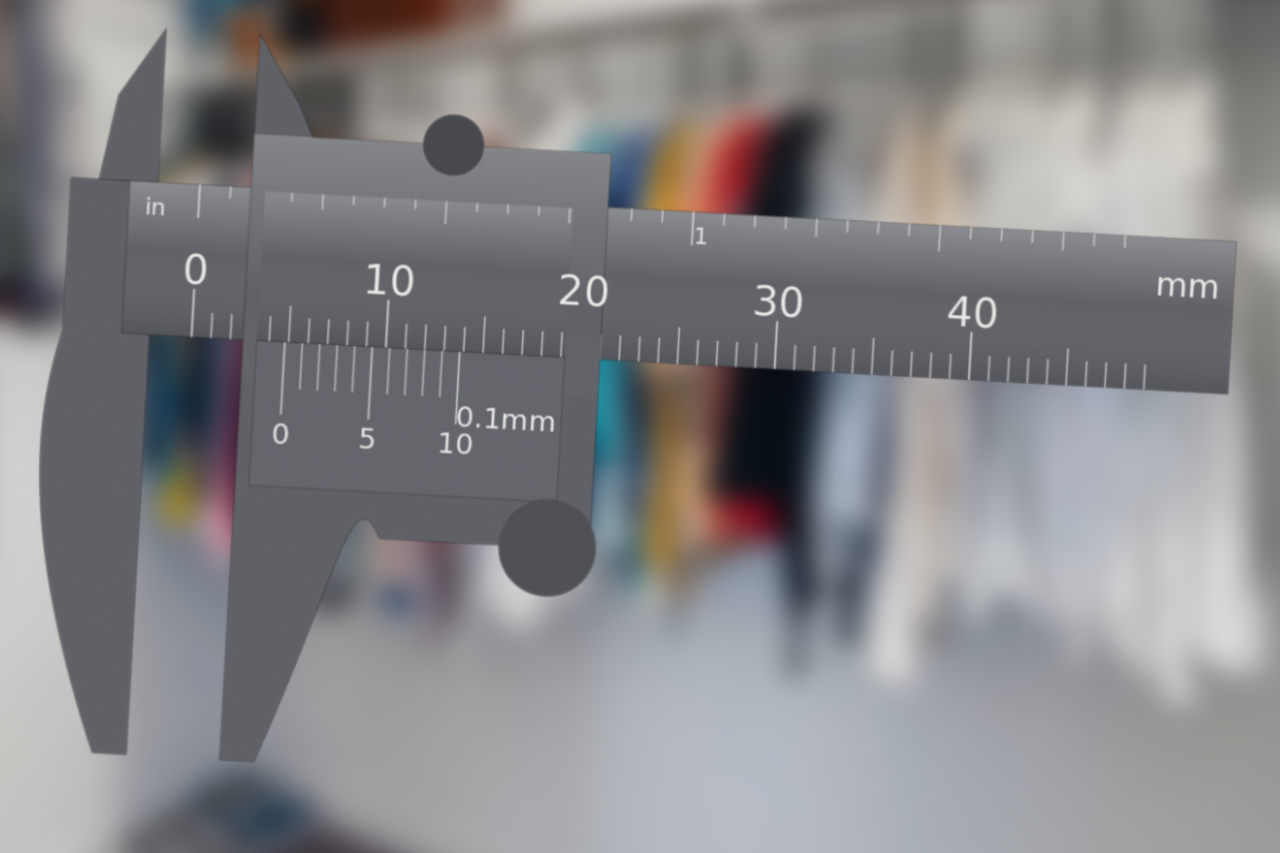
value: 4.8,mm
